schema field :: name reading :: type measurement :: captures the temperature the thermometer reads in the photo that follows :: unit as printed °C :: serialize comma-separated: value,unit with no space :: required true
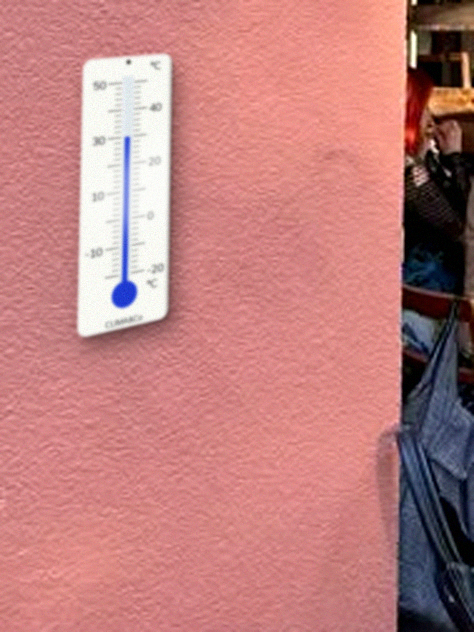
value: 30,°C
